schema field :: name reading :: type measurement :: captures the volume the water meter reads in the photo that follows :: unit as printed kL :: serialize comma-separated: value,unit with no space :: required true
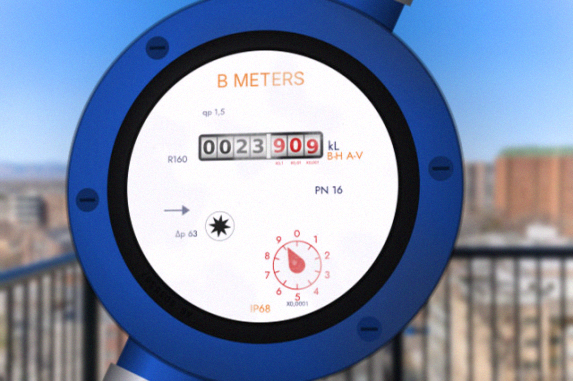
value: 23.9089,kL
